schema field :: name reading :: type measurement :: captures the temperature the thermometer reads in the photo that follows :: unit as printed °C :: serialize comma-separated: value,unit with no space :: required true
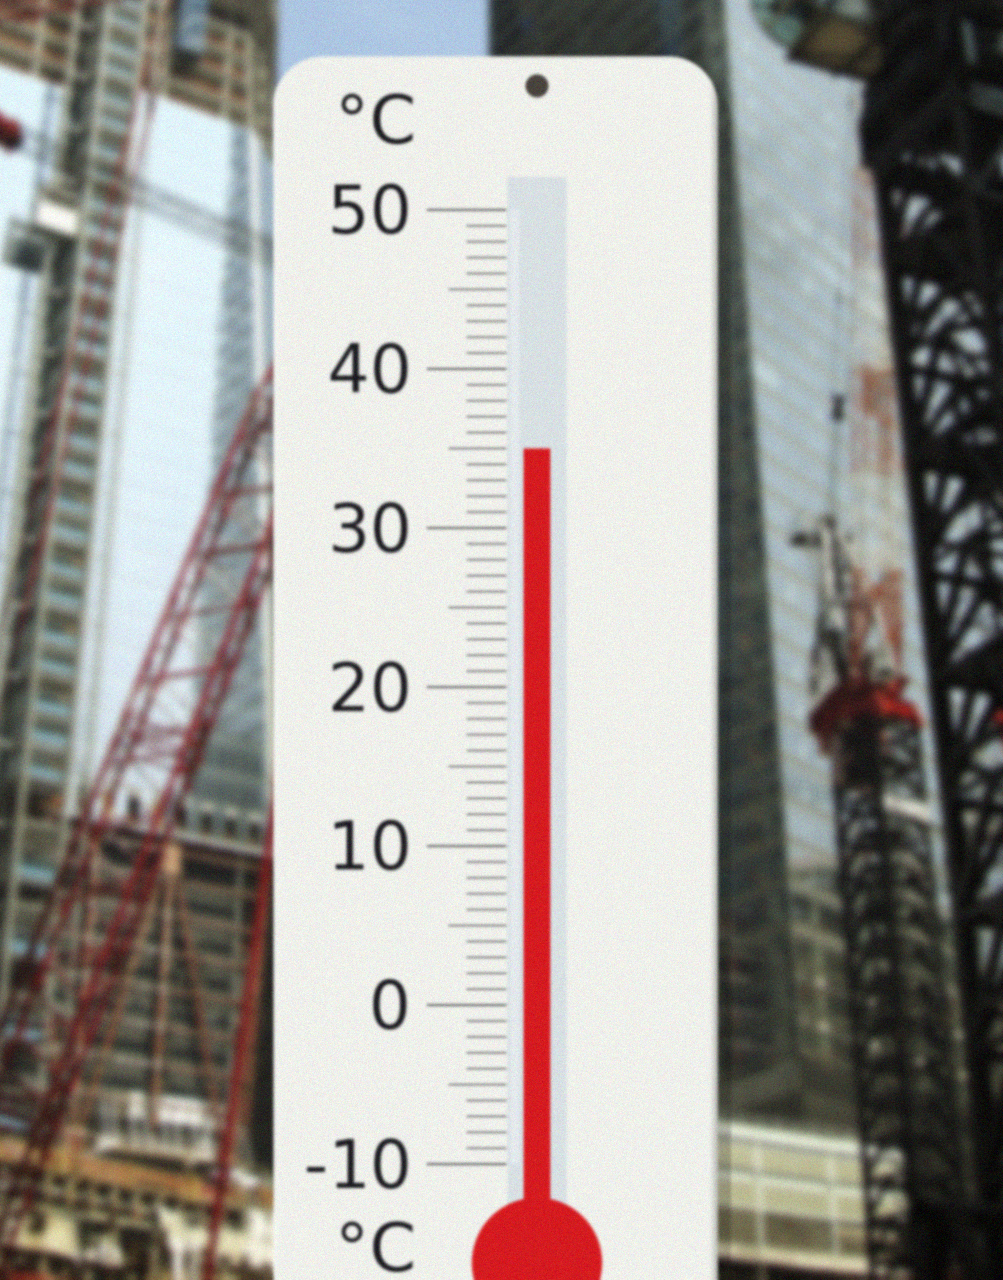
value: 35,°C
